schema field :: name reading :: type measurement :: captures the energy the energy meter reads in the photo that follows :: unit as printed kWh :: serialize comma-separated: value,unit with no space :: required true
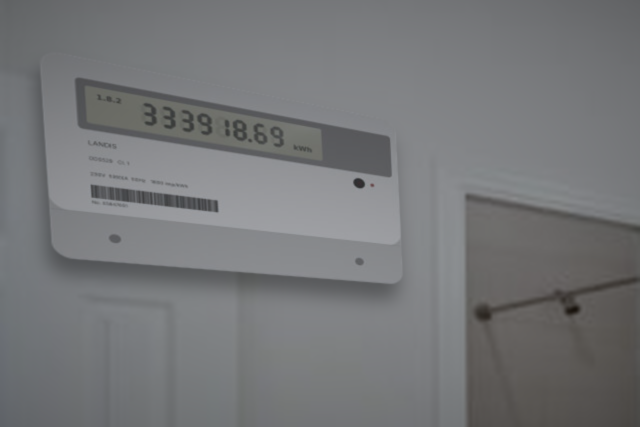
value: 333918.69,kWh
